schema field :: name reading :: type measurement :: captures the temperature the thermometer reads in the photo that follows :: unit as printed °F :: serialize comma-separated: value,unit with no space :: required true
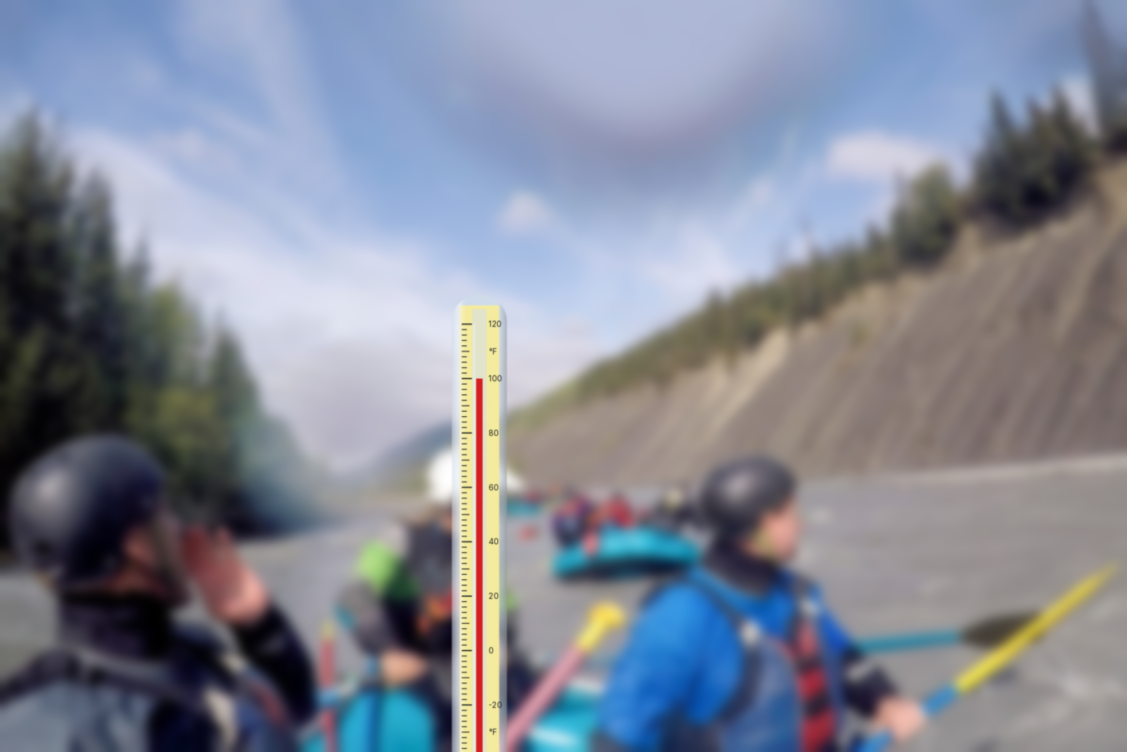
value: 100,°F
